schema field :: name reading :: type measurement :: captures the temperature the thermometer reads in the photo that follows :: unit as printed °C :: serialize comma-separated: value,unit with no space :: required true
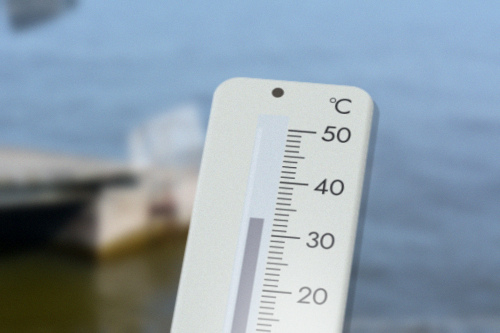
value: 33,°C
